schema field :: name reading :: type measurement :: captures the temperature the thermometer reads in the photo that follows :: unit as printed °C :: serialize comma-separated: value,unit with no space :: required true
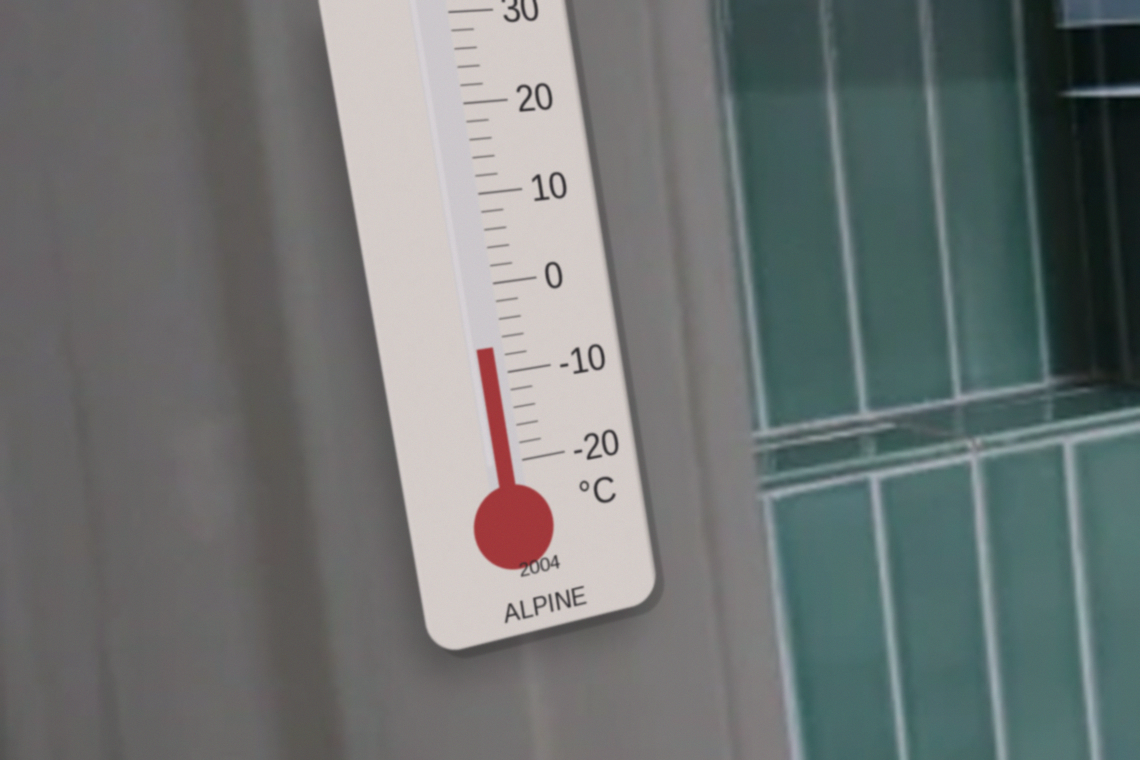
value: -7,°C
